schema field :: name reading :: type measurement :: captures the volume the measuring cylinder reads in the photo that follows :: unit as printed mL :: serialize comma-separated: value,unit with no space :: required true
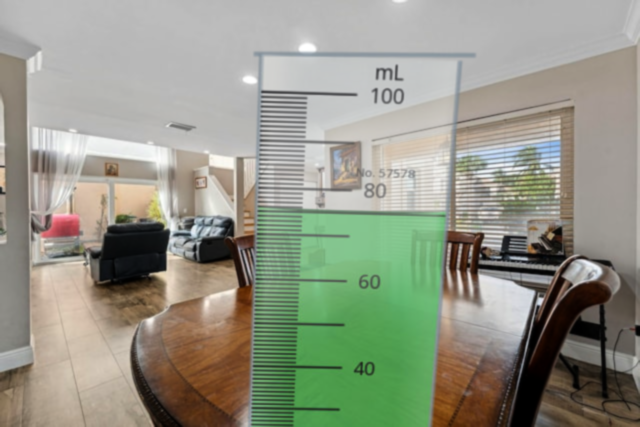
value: 75,mL
